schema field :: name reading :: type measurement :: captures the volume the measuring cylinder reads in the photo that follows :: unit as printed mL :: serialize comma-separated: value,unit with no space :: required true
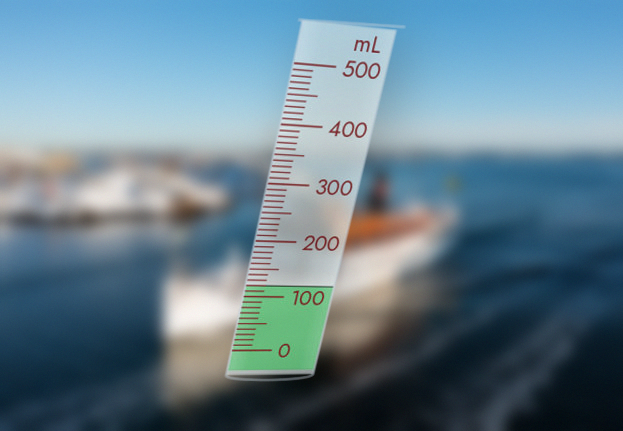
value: 120,mL
